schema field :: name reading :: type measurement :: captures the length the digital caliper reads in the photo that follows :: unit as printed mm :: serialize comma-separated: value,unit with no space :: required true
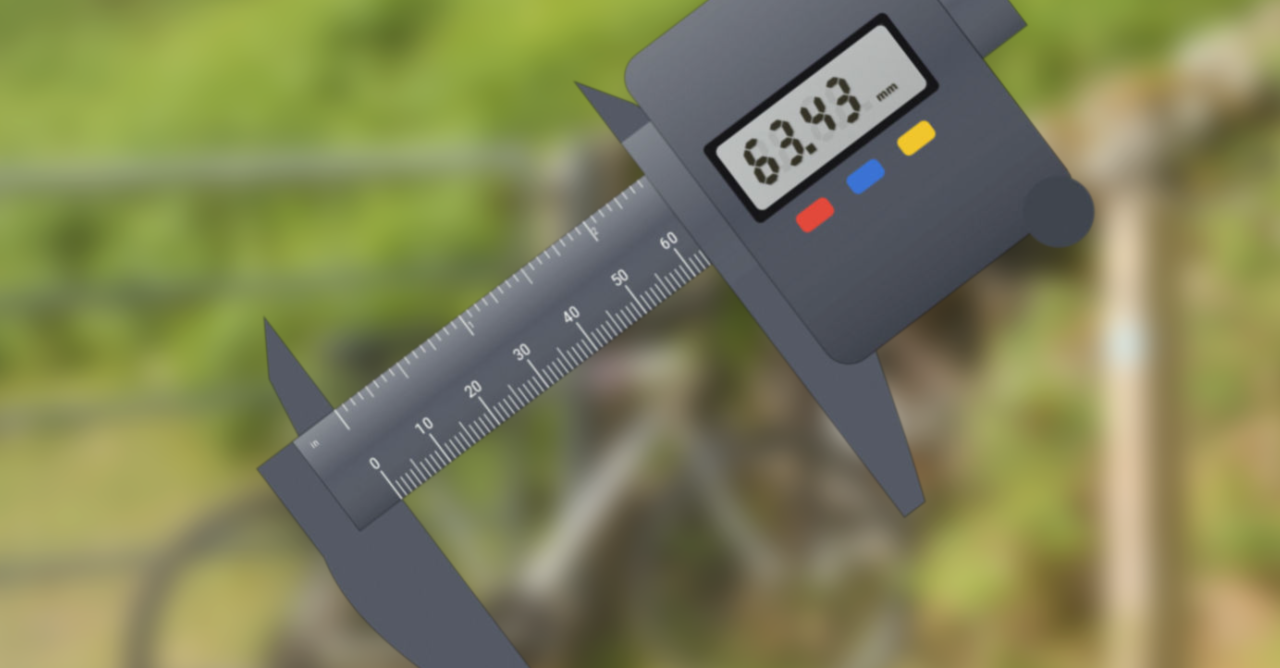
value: 63.43,mm
